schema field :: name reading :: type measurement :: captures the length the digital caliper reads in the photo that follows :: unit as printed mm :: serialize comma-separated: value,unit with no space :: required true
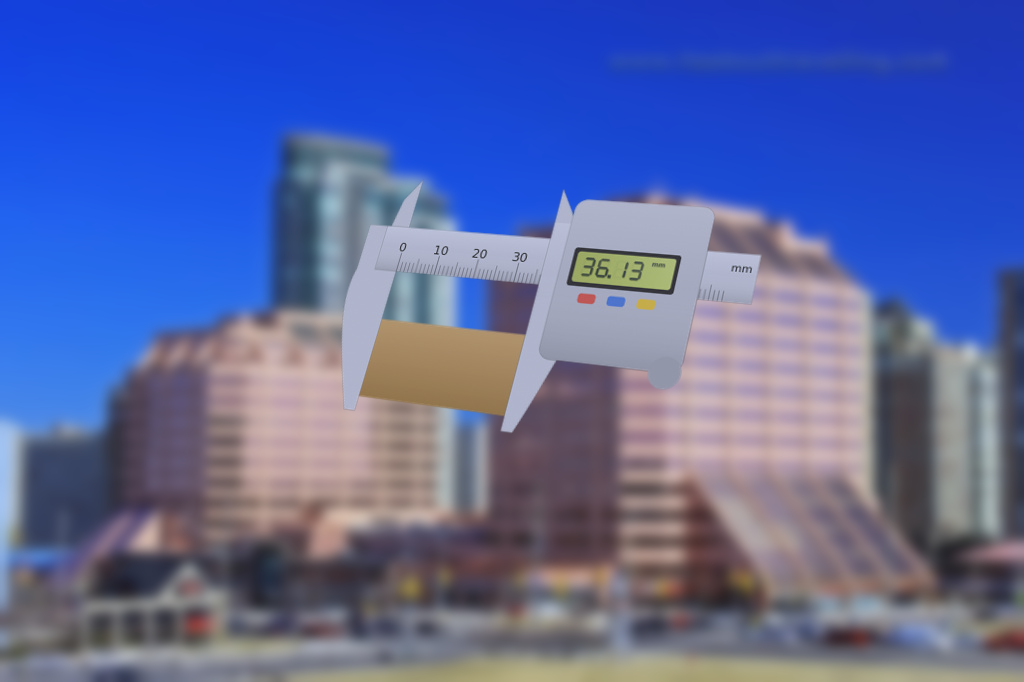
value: 36.13,mm
